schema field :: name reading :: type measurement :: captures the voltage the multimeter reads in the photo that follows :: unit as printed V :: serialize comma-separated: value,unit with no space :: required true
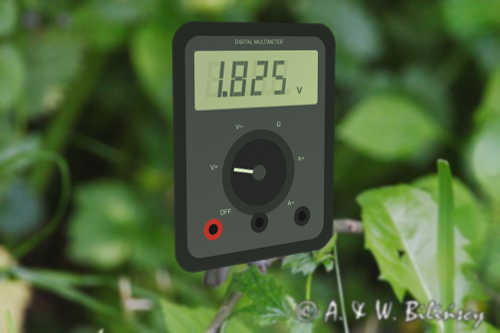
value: 1.825,V
